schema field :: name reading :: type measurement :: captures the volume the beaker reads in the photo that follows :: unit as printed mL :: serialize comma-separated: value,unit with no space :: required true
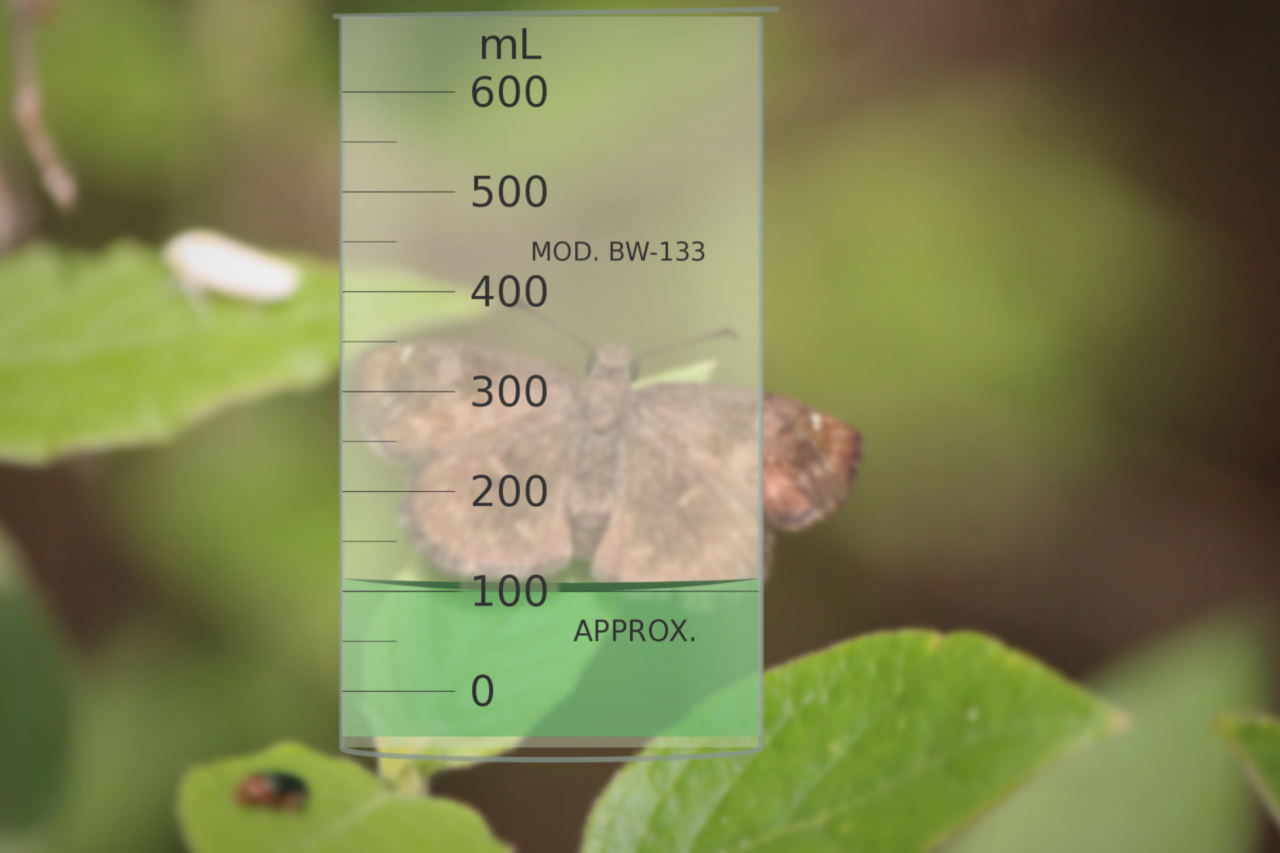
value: 100,mL
